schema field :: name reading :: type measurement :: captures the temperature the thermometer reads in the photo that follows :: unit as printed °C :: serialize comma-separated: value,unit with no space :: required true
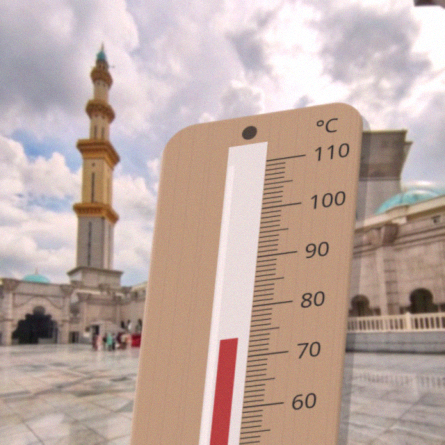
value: 74,°C
